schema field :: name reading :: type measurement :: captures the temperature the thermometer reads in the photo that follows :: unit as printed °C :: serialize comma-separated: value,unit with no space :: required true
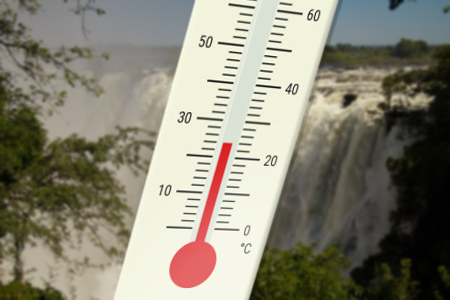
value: 24,°C
